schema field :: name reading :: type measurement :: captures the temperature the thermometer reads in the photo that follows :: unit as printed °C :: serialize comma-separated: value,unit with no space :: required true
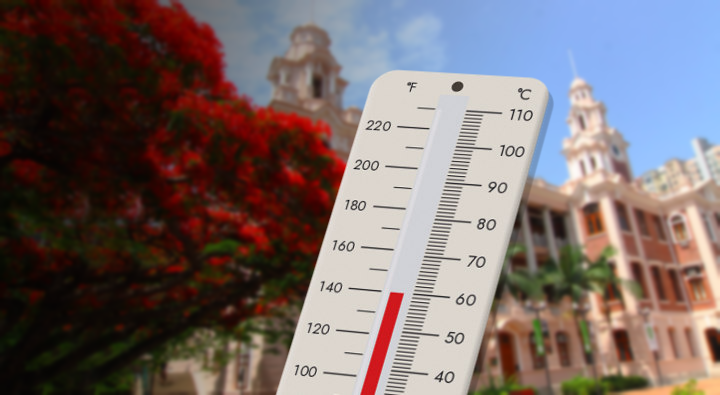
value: 60,°C
